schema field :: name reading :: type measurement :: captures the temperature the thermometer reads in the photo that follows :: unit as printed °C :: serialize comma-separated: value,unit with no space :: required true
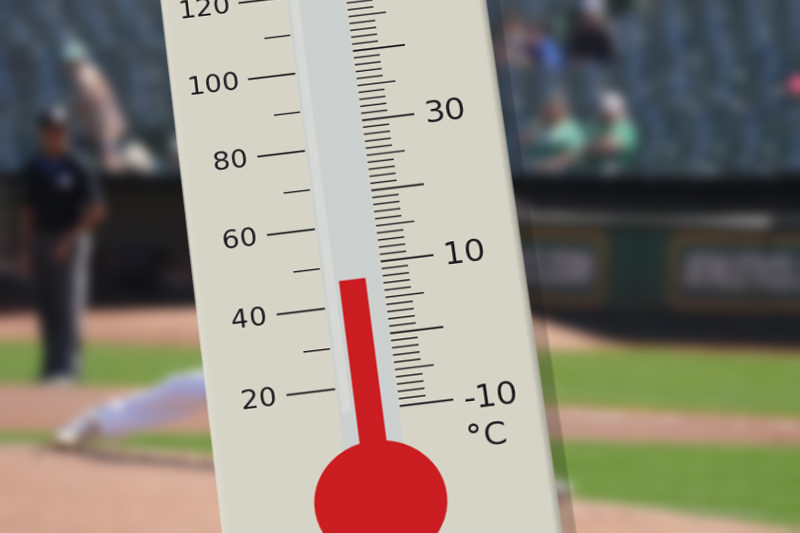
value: 8,°C
